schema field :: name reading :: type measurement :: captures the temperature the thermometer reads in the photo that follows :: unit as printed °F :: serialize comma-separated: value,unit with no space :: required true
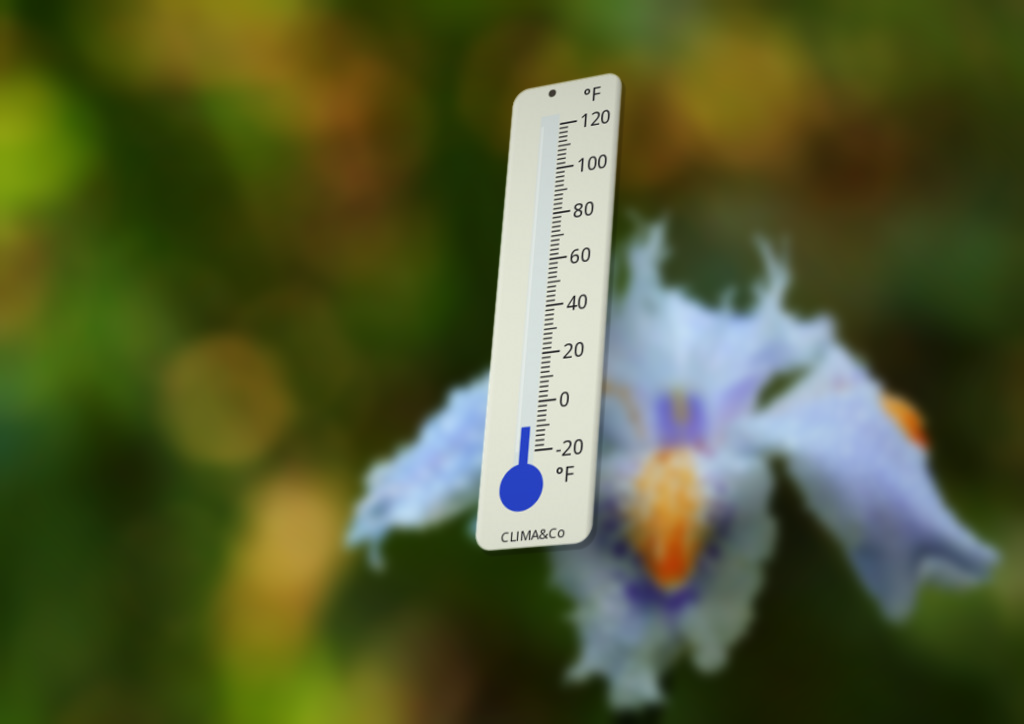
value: -10,°F
